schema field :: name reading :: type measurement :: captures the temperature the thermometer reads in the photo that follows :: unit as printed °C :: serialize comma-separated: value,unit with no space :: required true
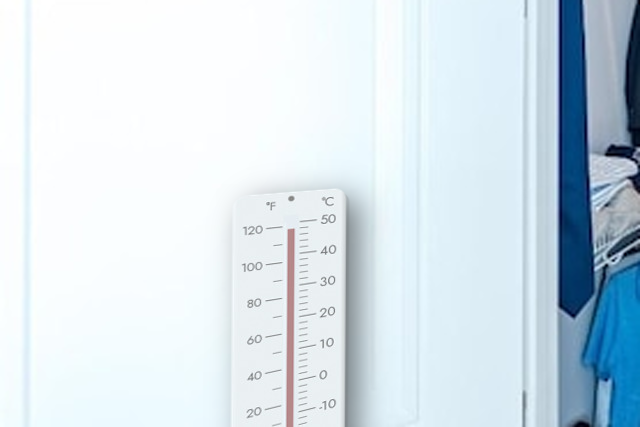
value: 48,°C
